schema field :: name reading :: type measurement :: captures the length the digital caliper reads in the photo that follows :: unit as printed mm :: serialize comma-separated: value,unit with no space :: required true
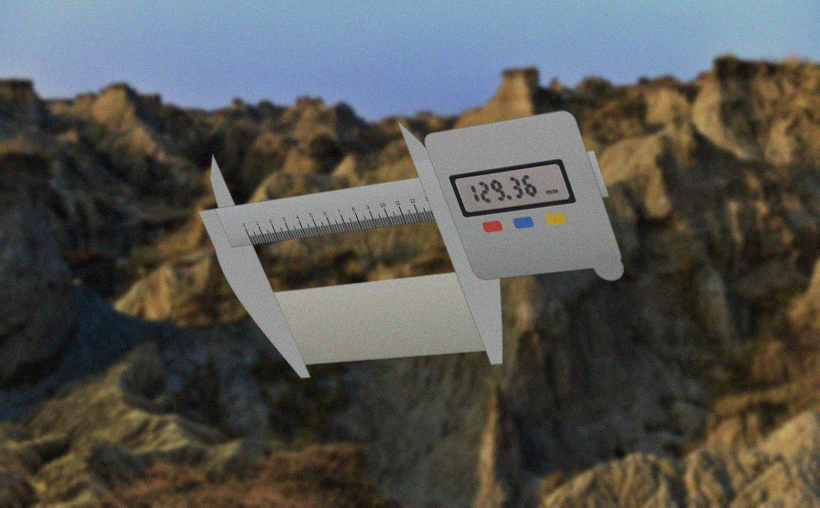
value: 129.36,mm
